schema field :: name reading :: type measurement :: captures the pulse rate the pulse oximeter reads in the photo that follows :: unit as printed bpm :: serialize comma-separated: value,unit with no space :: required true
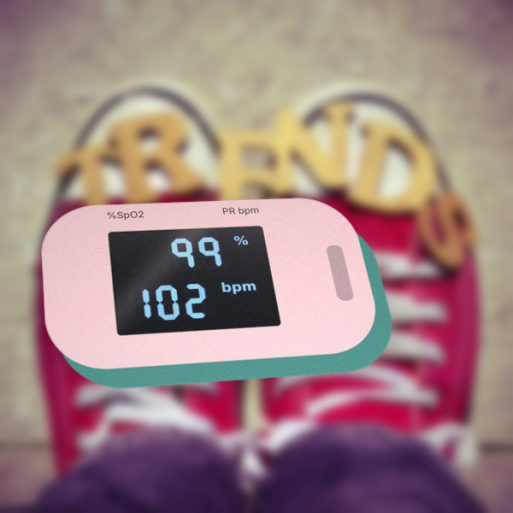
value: 102,bpm
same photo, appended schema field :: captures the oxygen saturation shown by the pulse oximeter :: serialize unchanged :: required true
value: 99,%
